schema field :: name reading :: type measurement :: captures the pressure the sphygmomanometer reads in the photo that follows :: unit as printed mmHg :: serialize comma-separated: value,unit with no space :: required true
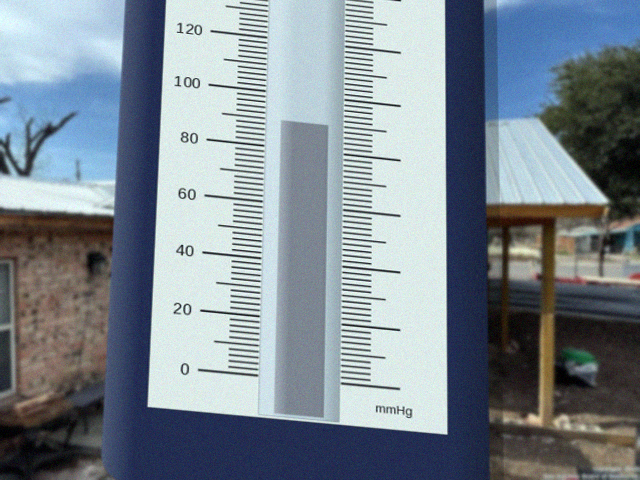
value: 90,mmHg
